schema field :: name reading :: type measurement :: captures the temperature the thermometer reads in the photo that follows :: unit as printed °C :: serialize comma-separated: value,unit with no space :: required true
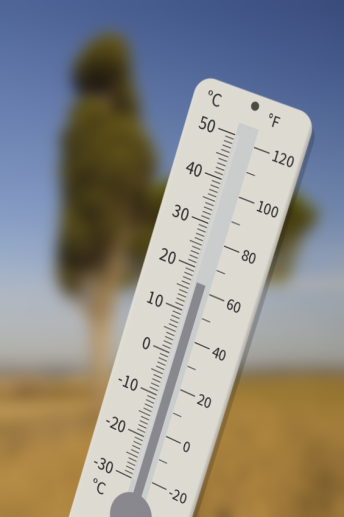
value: 17,°C
